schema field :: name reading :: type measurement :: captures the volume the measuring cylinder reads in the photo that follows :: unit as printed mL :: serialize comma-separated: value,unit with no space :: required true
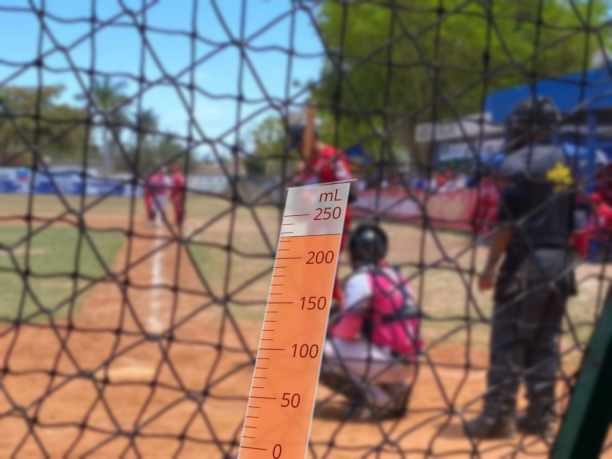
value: 225,mL
